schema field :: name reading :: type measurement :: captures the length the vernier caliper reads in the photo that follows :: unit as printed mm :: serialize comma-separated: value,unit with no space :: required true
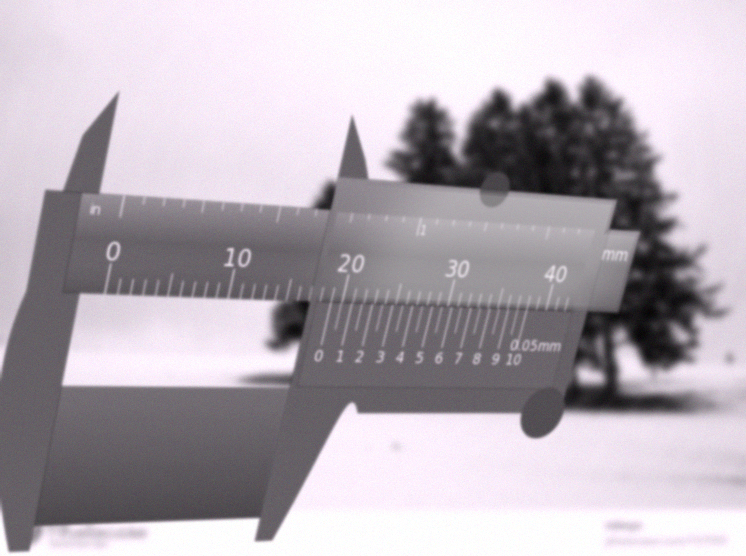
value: 19.0,mm
